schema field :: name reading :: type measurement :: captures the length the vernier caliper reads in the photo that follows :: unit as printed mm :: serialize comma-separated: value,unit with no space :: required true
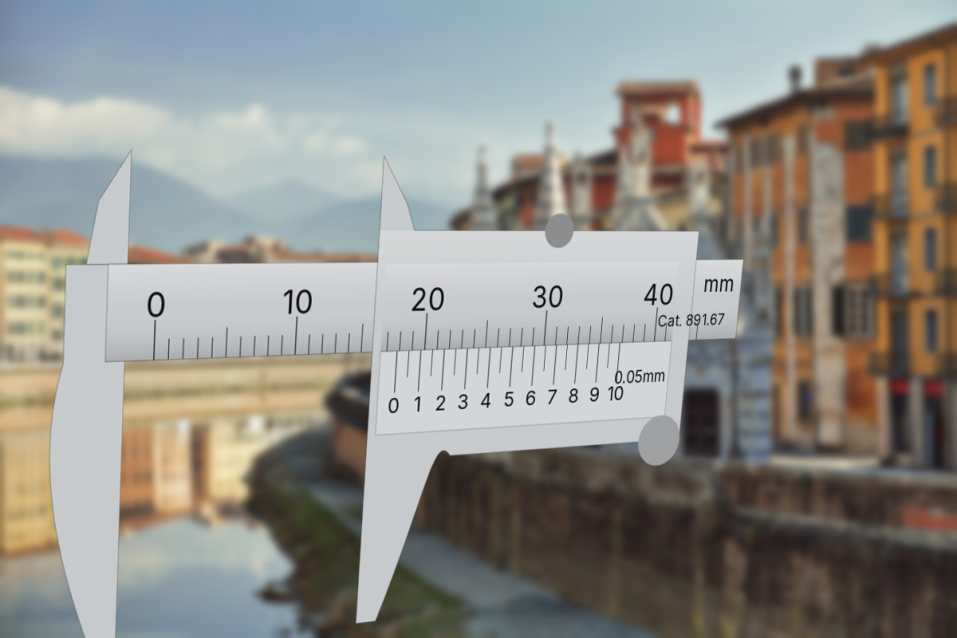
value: 17.8,mm
